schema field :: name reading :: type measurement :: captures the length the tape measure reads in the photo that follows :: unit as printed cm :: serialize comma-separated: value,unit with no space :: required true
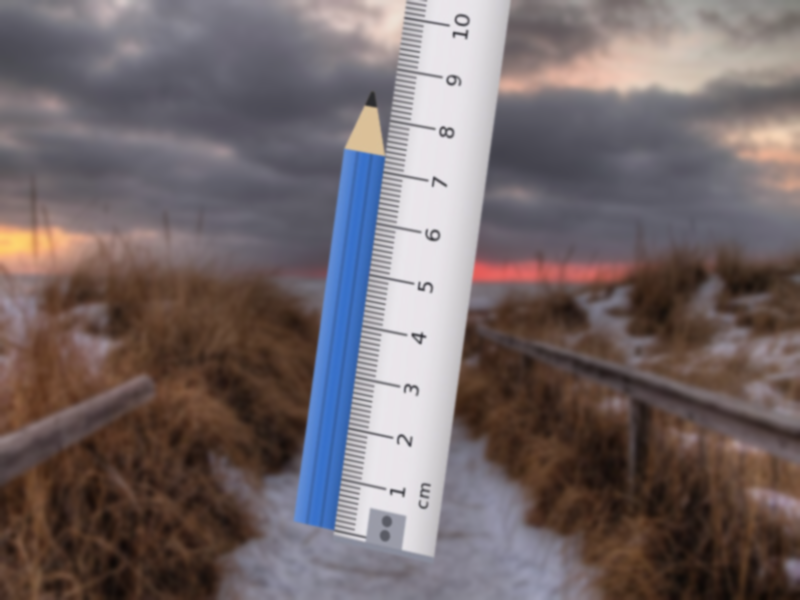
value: 8.5,cm
